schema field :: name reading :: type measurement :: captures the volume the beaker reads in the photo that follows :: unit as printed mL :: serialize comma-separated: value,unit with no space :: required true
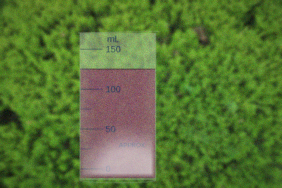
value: 125,mL
